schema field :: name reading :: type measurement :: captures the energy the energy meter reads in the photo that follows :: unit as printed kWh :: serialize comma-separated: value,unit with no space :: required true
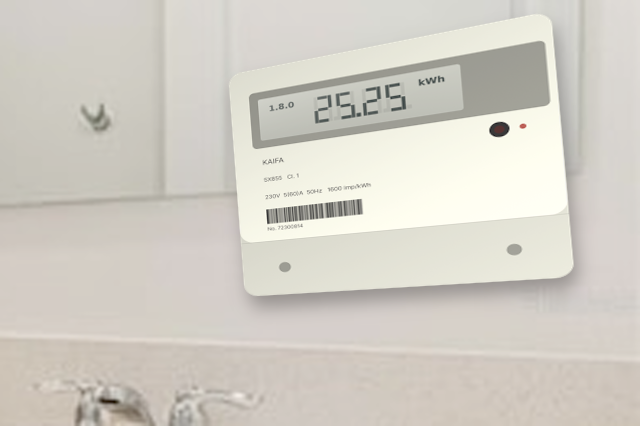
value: 25.25,kWh
